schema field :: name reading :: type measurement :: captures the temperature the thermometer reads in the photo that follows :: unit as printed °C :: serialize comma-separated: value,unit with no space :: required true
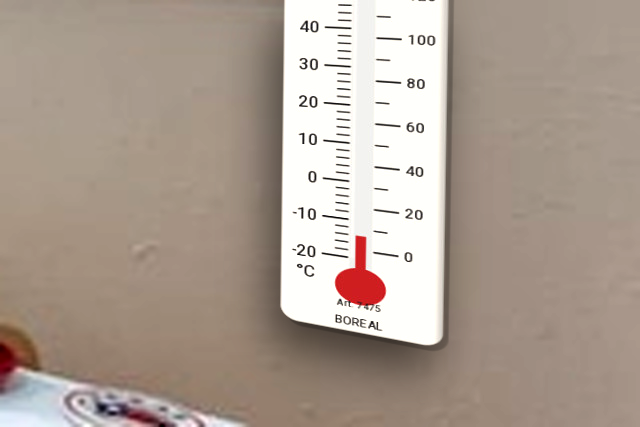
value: -14,°C
